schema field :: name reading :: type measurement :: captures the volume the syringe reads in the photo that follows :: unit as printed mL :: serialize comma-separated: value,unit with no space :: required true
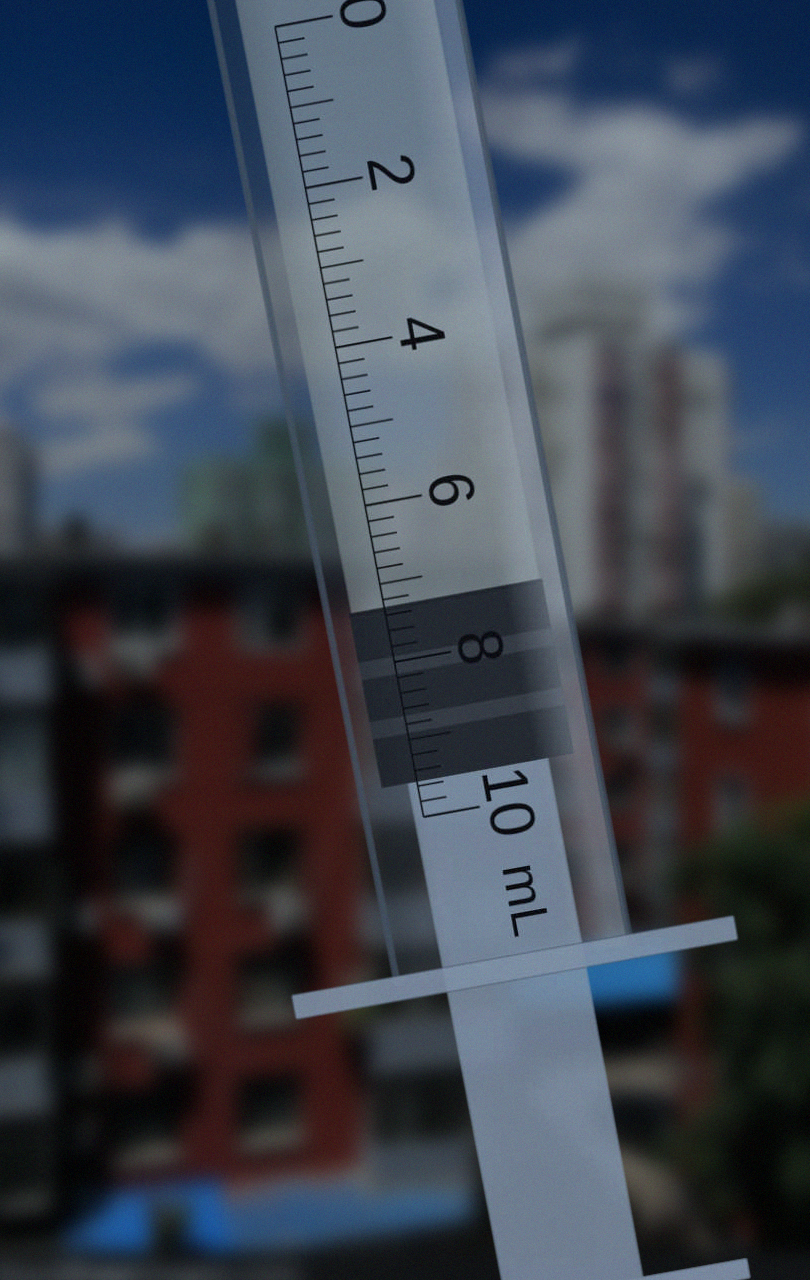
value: 7.3,mL
